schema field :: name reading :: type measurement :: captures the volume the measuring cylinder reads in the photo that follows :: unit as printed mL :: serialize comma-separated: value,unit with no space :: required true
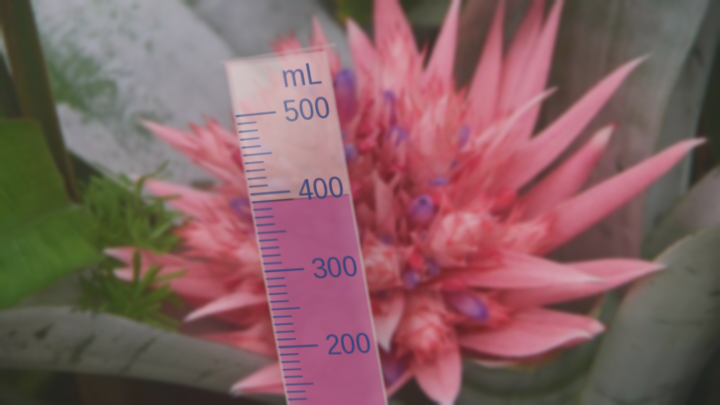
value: 390,mL
